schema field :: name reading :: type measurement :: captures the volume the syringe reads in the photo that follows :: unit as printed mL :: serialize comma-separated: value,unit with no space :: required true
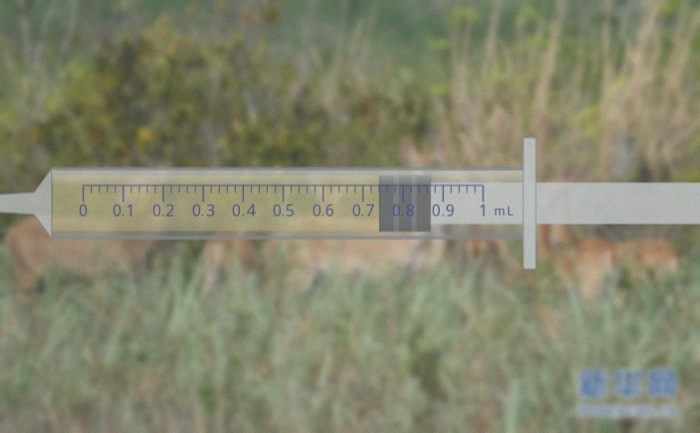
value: 0.74,mL
